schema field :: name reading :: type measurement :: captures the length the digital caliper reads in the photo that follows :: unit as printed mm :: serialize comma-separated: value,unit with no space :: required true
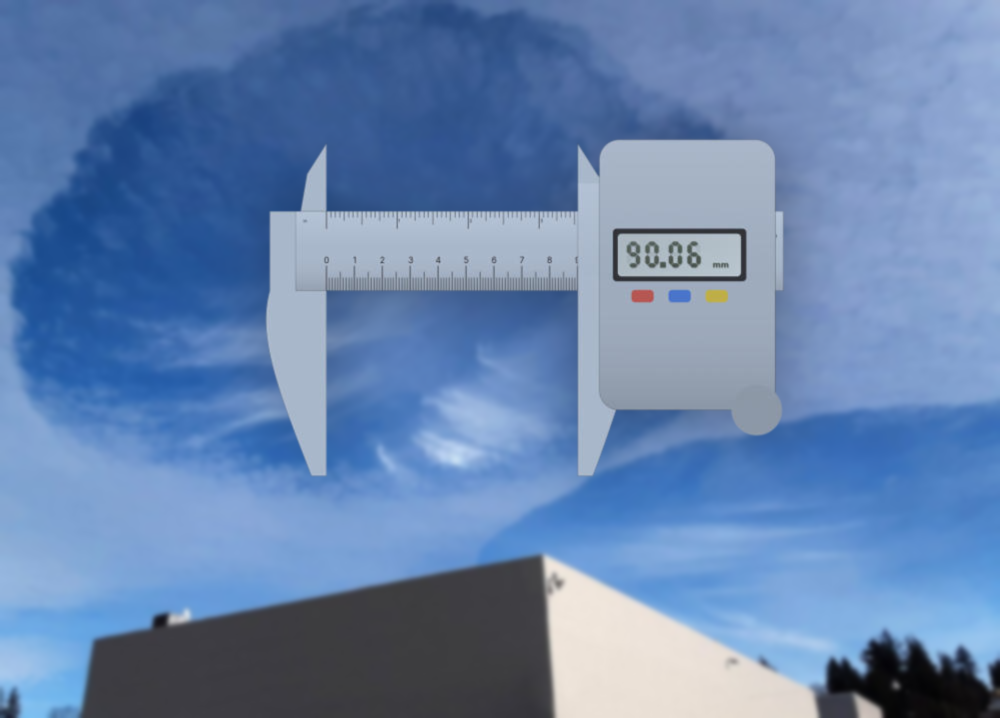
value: 90.06,mm
